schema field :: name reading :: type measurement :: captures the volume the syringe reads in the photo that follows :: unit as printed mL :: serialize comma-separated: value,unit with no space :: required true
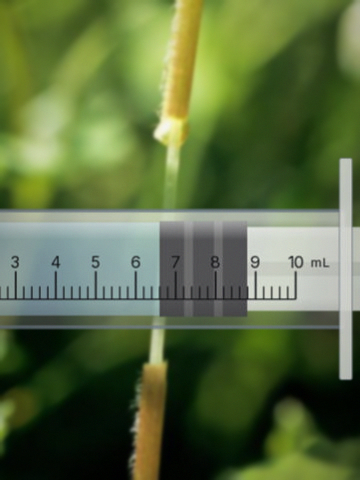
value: 6.6,mL
